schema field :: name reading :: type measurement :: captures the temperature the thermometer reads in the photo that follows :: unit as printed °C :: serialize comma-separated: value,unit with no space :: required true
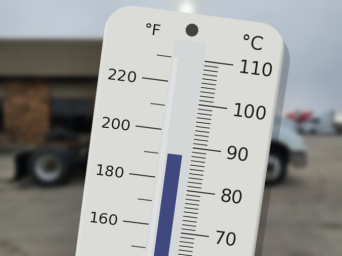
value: 88,°C
